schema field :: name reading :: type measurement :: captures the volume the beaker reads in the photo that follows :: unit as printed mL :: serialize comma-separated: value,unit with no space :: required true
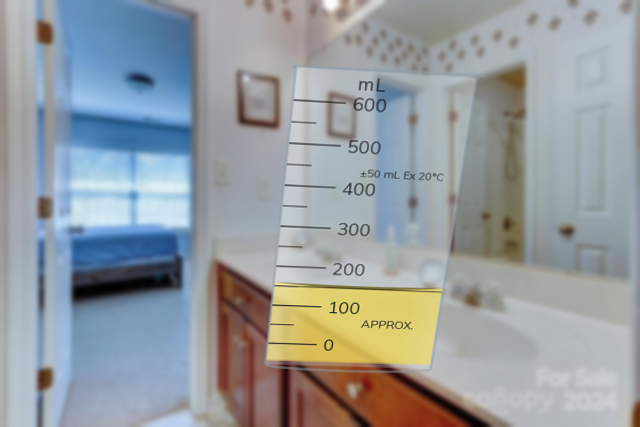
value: 150,mL
